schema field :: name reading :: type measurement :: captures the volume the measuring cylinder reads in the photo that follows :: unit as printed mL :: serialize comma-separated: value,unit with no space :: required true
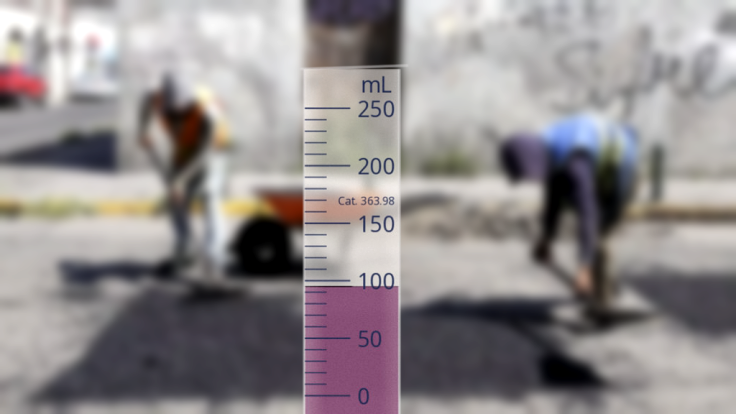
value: 95,mL
